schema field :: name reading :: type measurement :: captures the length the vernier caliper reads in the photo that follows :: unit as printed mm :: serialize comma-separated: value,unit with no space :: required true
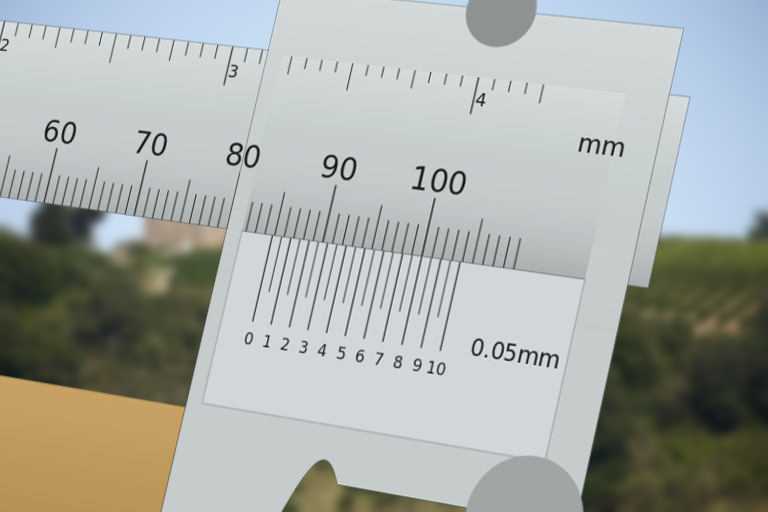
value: 84.8,mm
